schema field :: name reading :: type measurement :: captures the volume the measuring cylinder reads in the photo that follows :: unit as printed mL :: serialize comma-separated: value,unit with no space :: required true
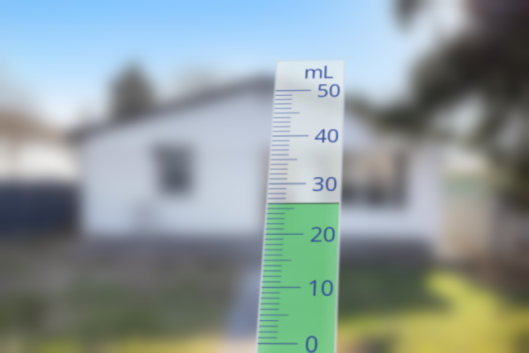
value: 26,mL
